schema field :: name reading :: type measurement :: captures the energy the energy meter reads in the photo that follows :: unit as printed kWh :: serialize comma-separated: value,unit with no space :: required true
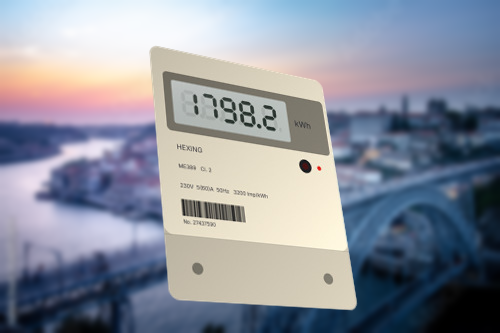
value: 1798.2,kWh
